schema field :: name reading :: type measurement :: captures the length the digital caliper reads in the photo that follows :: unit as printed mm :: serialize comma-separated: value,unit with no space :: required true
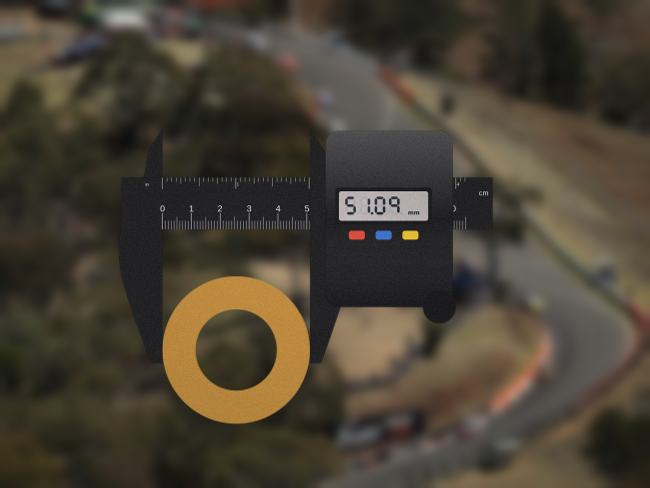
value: 51.09,mm
